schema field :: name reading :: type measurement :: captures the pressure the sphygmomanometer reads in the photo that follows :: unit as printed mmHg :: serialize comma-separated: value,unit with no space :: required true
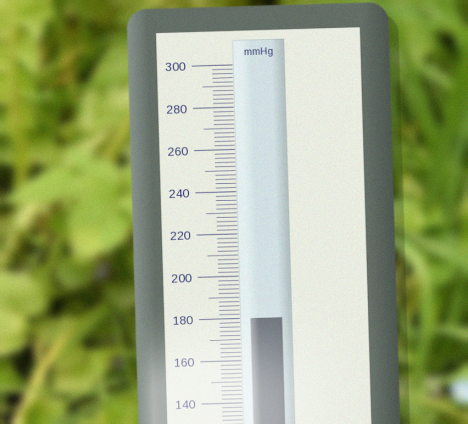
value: 180,mmHg
